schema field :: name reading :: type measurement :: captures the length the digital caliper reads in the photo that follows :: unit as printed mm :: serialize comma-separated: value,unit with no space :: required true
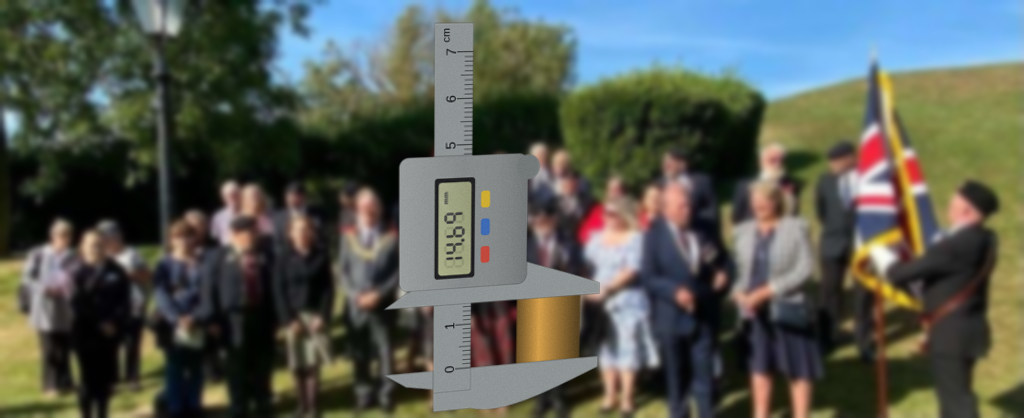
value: 14.69,mm
